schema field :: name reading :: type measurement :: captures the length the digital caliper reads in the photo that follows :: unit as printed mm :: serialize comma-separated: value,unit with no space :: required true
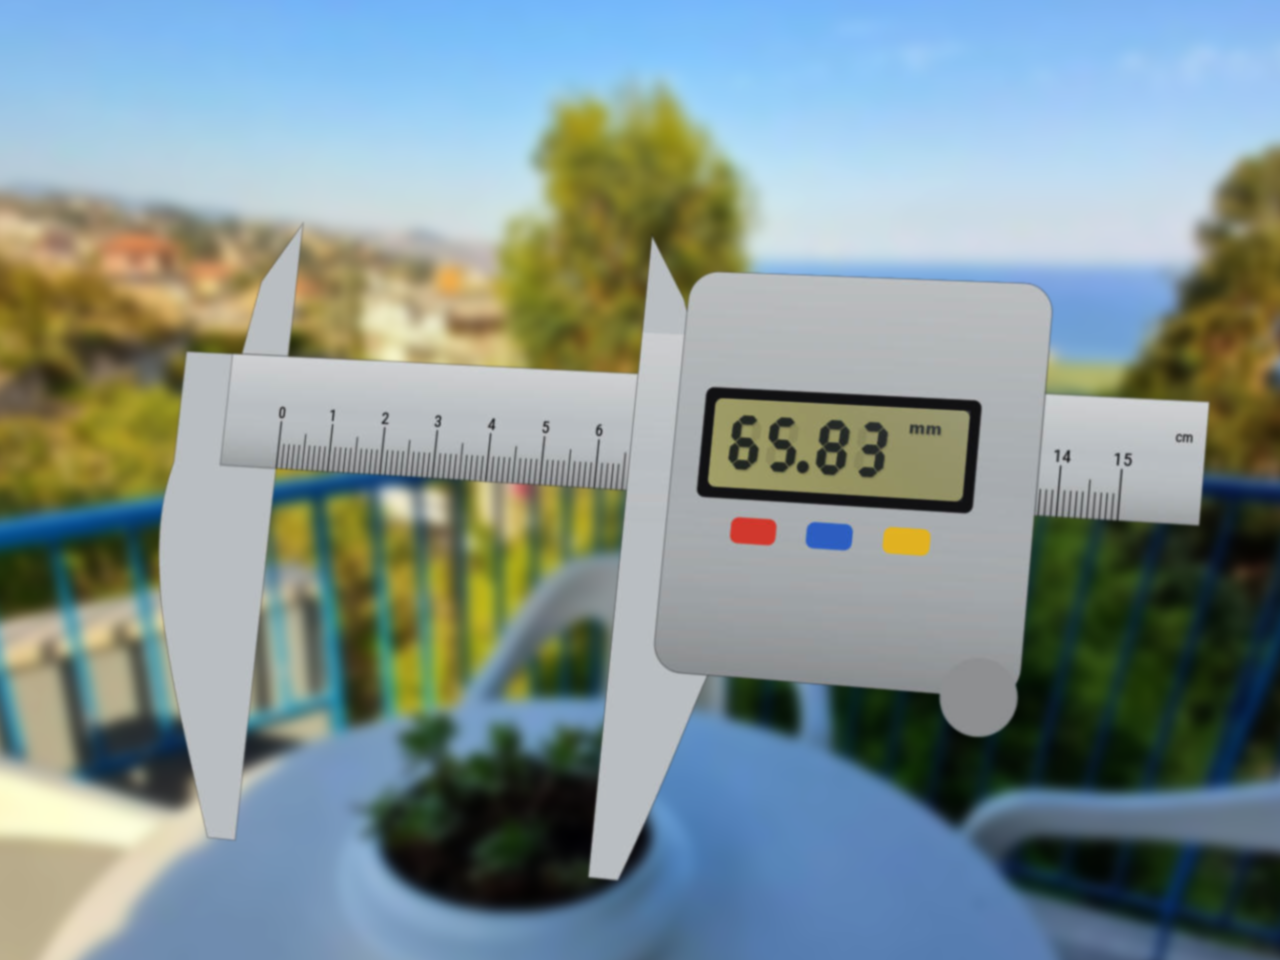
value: 65.83,mm
